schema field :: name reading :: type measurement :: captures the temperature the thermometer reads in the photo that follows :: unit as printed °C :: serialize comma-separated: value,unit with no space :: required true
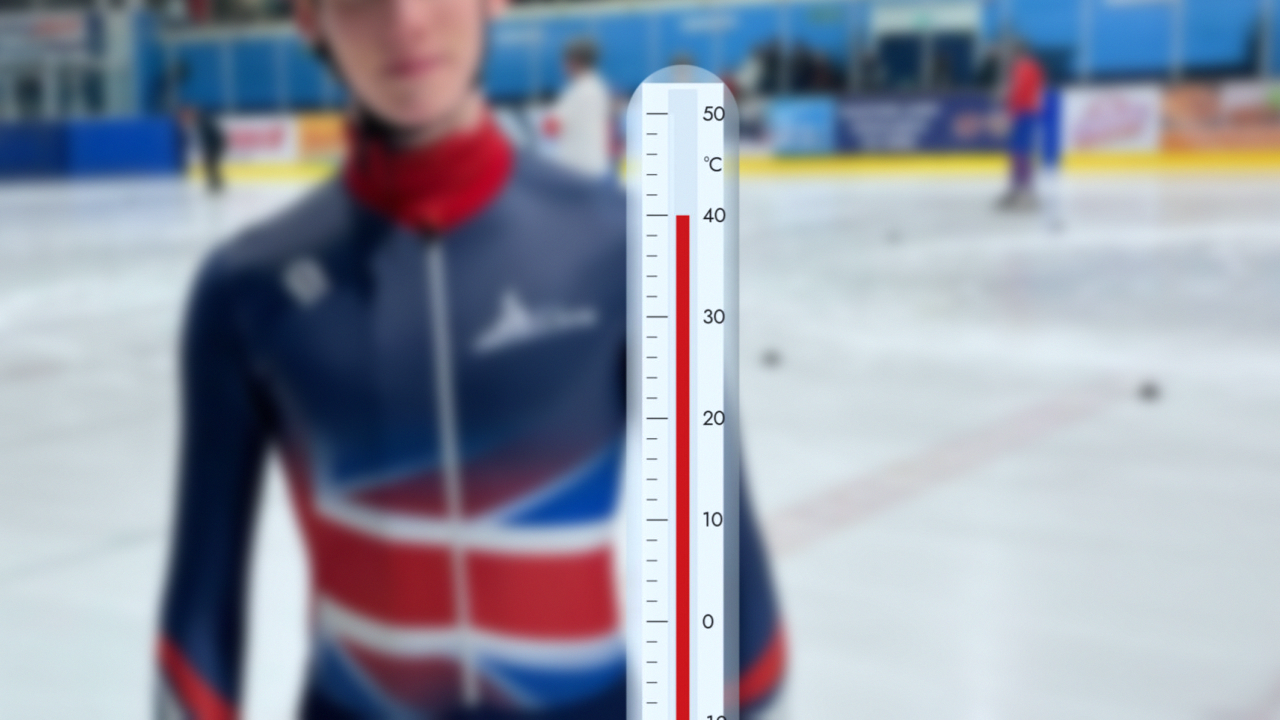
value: 40,°C
